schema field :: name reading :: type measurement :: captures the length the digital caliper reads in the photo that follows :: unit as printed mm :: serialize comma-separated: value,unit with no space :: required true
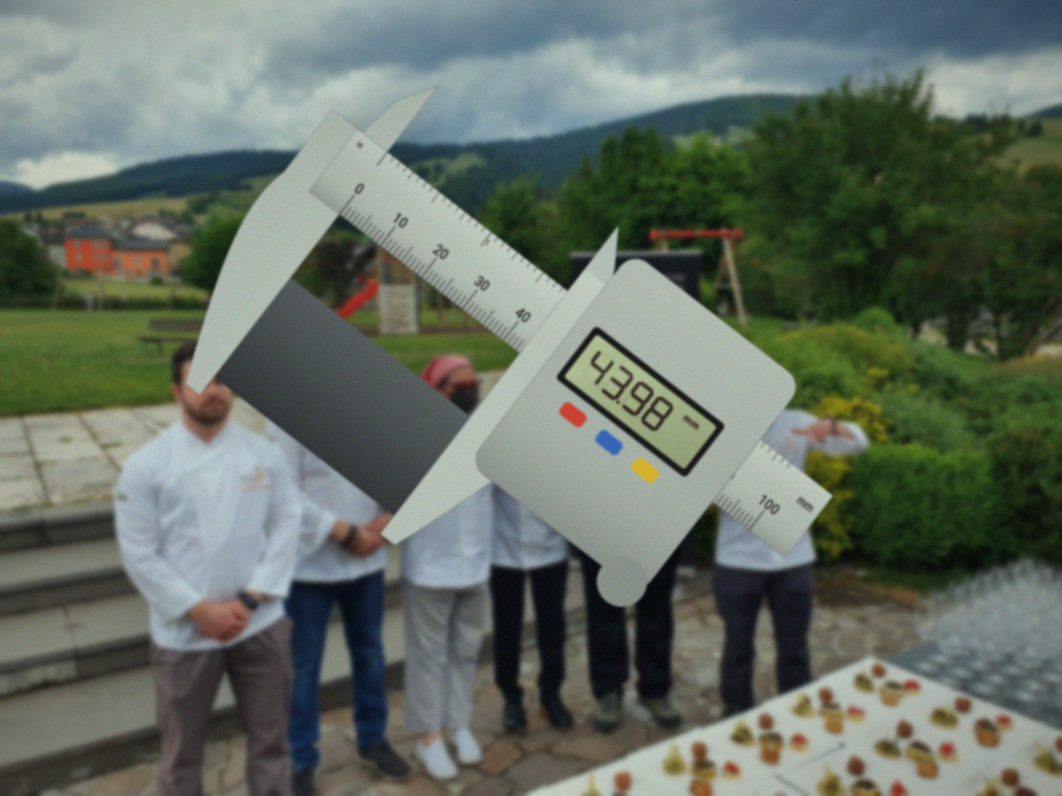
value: 43.98,mm
